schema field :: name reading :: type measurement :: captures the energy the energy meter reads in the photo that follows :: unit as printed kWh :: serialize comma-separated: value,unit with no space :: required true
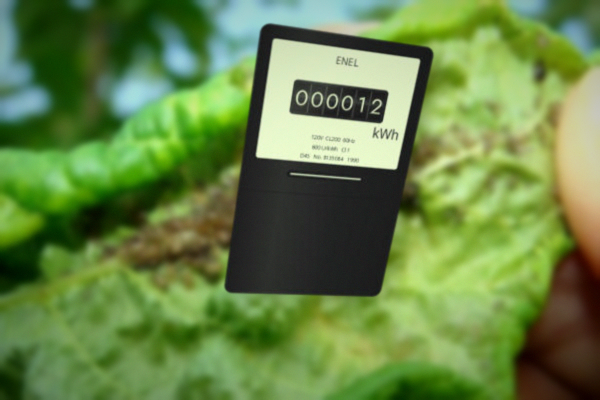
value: 12,kWh
